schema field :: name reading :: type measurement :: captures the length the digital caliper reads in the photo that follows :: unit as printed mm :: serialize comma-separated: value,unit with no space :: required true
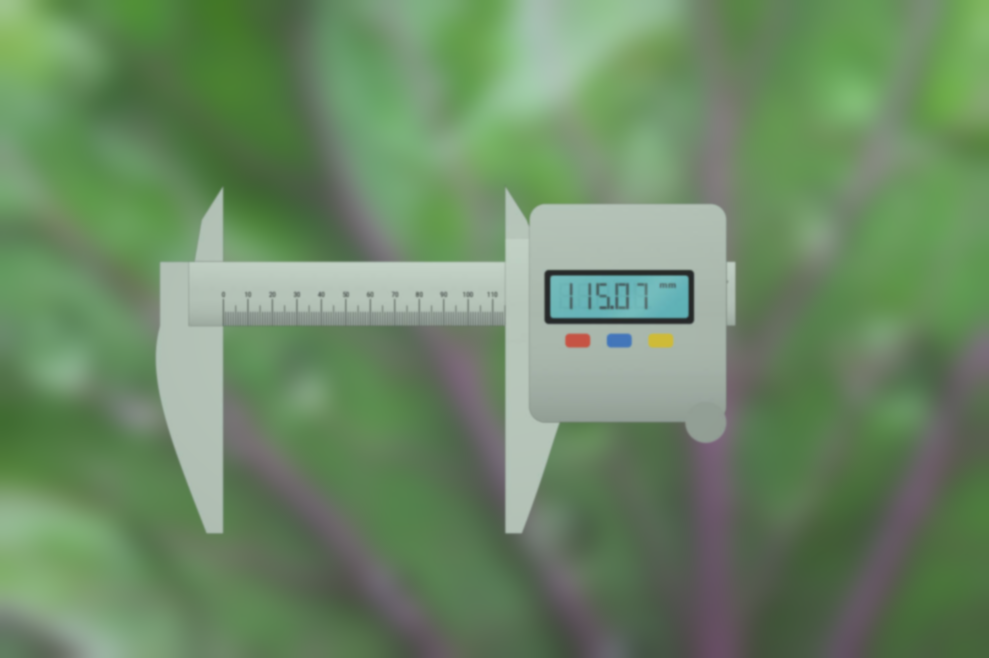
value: 115.07,mm
